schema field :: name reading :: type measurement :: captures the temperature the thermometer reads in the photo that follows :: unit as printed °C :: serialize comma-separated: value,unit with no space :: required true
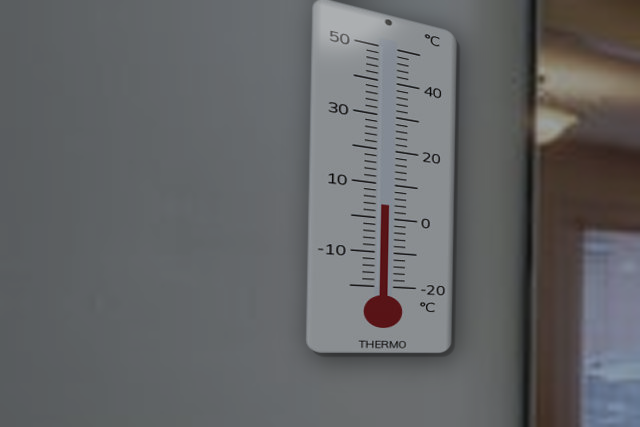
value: 4,°C
